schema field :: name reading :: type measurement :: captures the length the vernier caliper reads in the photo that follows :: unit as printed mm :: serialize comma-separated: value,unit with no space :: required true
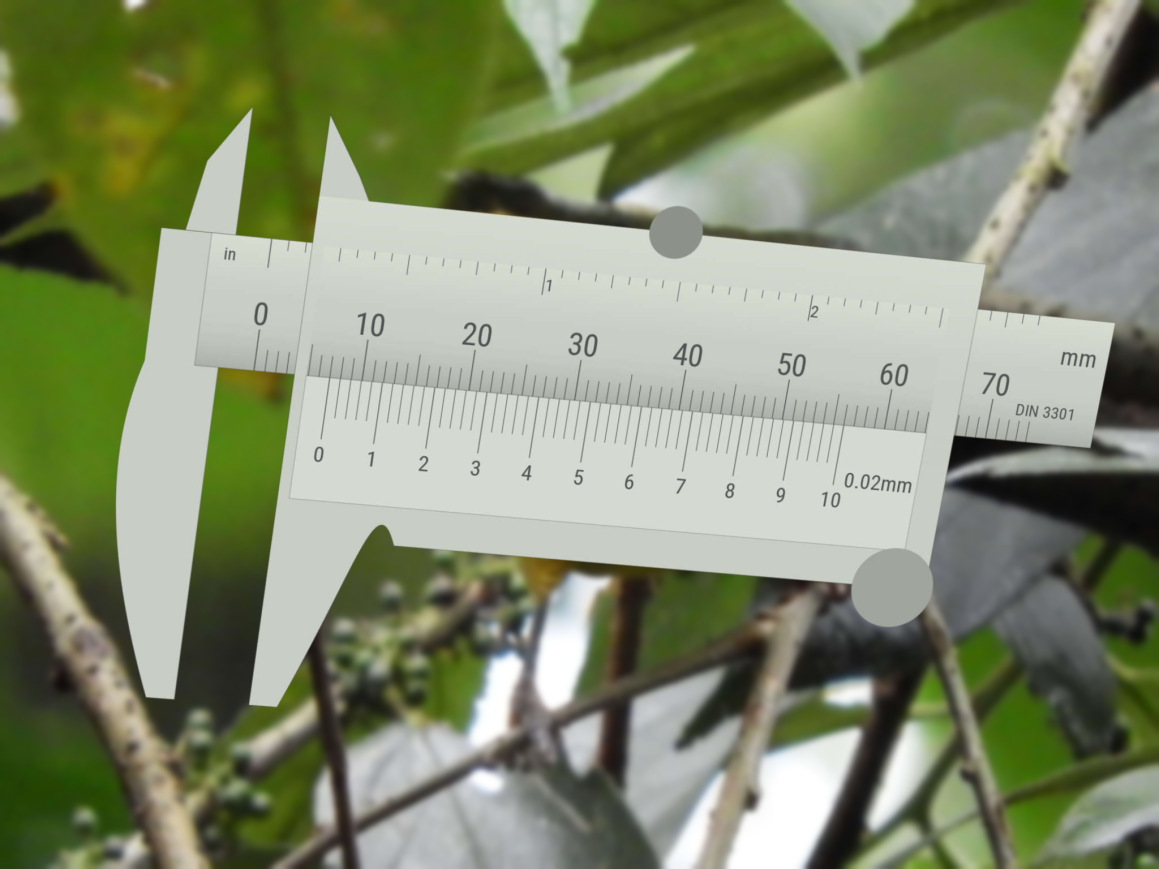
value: 7.0,mm
